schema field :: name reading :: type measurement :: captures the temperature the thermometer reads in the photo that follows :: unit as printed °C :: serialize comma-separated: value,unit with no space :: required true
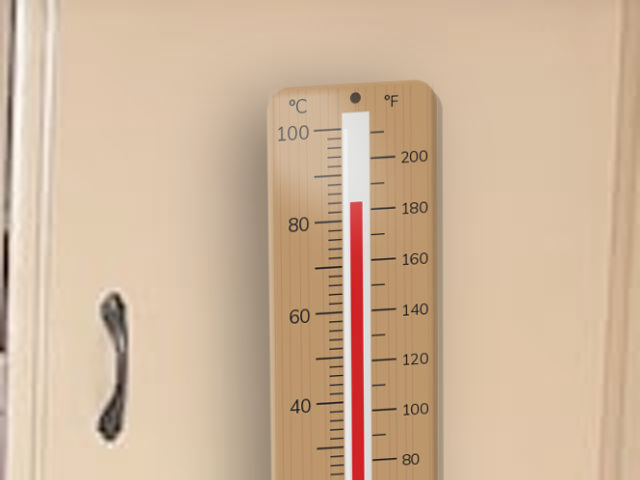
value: 84,°C
